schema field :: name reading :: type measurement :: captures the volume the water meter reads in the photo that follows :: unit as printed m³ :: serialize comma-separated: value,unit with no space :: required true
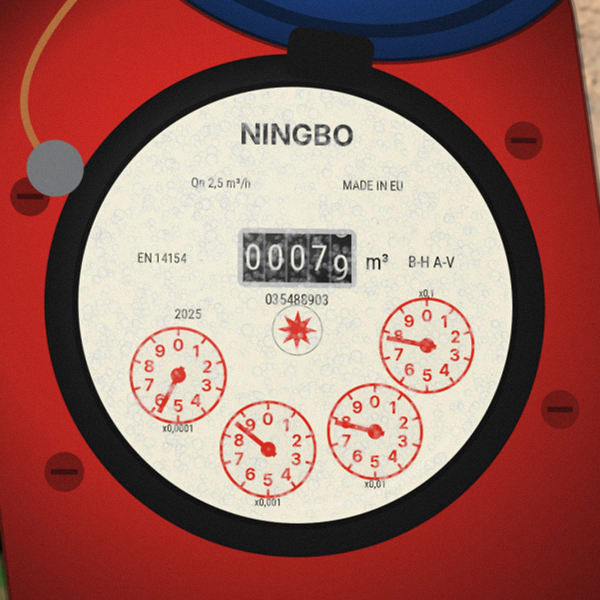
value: 78.7785,m³
